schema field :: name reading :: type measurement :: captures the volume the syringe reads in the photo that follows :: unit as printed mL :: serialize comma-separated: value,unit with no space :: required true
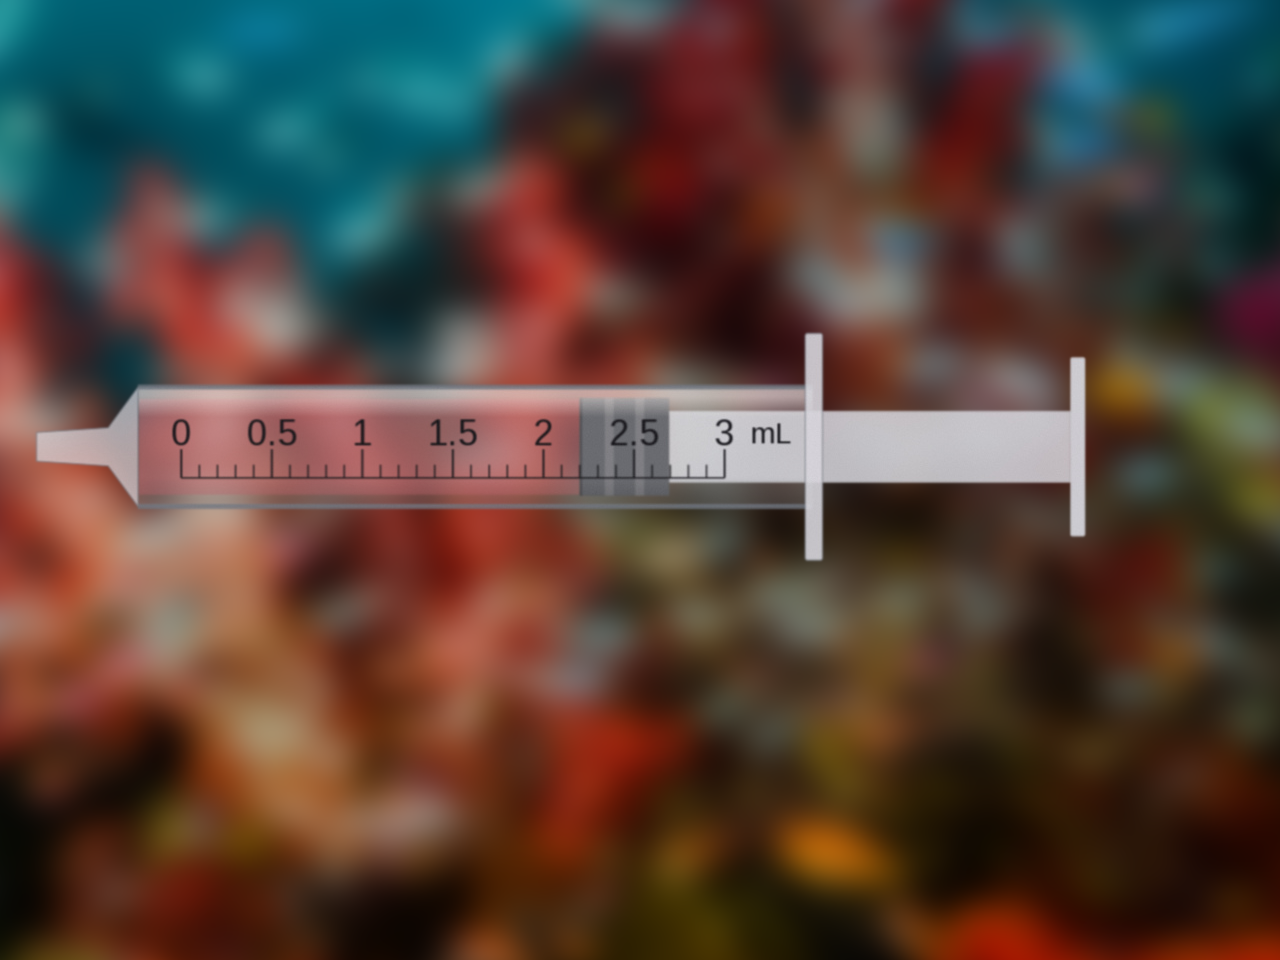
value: 2.2,mL
